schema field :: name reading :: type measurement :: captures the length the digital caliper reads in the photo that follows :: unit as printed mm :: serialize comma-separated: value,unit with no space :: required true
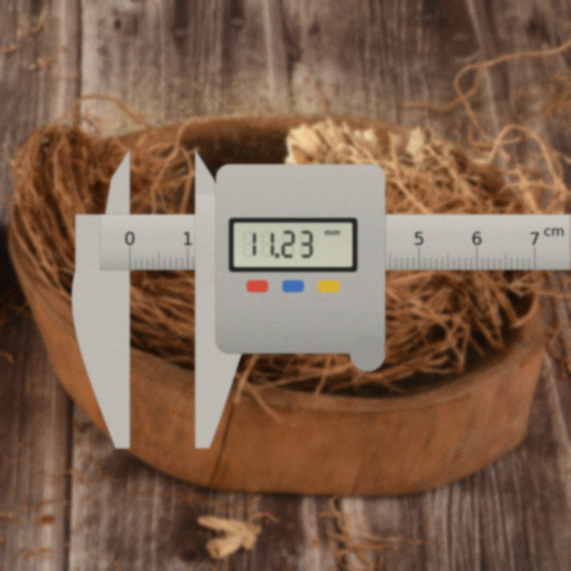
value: 11.23,mm
